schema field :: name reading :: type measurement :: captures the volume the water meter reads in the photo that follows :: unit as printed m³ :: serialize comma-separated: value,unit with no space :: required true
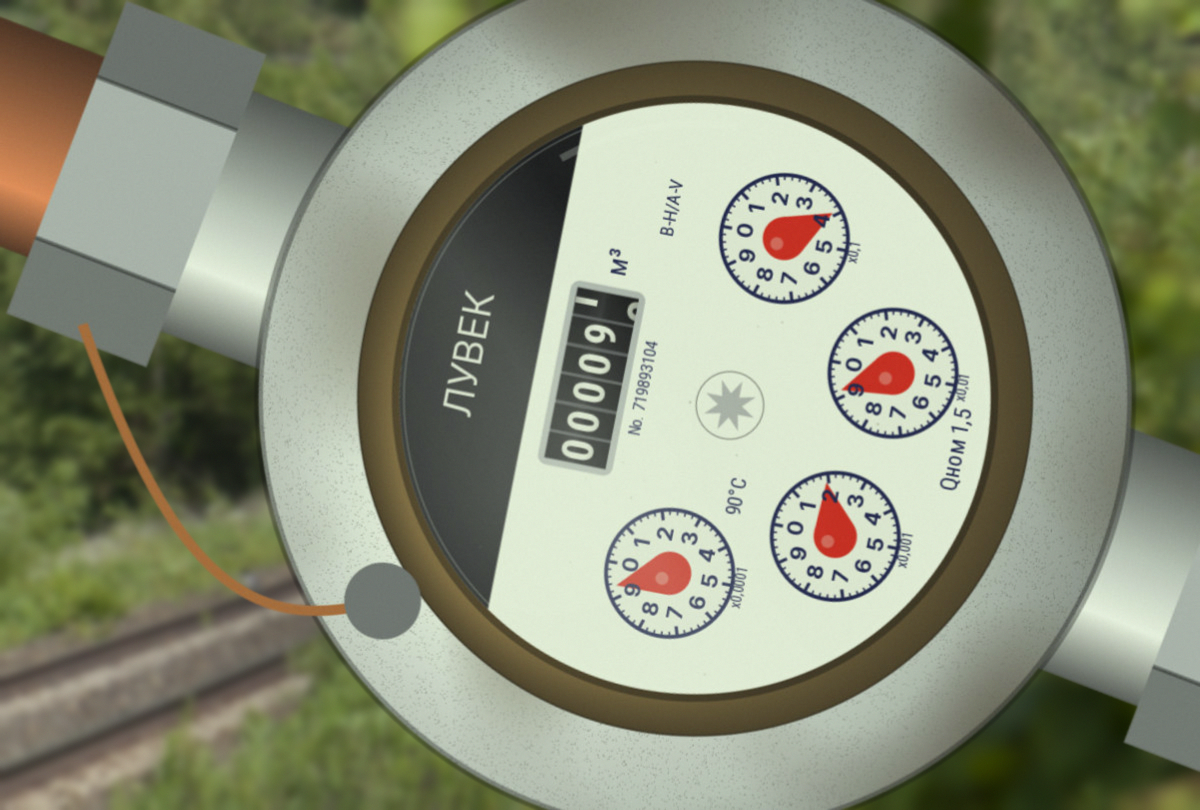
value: 91.3919,m³
